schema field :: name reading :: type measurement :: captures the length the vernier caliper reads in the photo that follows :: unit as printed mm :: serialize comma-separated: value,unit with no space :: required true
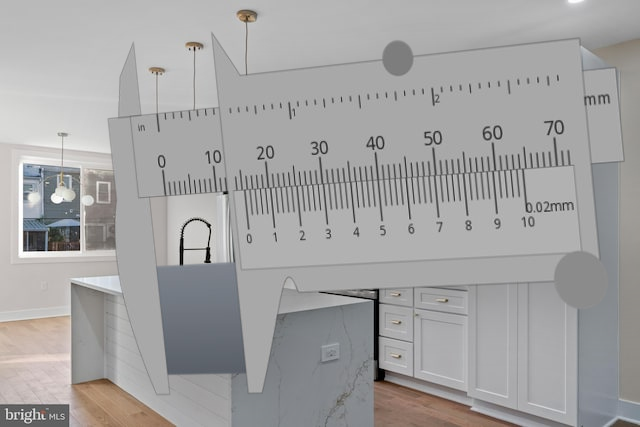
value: 15.5,mm
